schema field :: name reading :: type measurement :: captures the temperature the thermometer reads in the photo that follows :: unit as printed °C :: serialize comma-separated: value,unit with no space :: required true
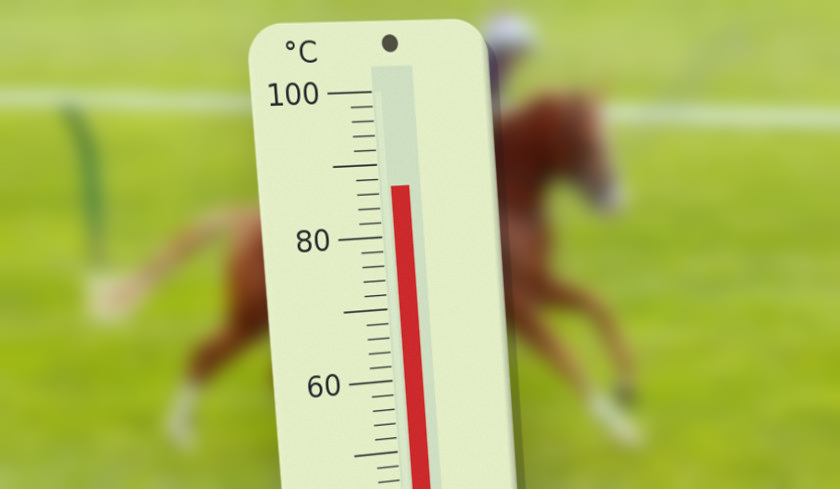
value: 87,°C
